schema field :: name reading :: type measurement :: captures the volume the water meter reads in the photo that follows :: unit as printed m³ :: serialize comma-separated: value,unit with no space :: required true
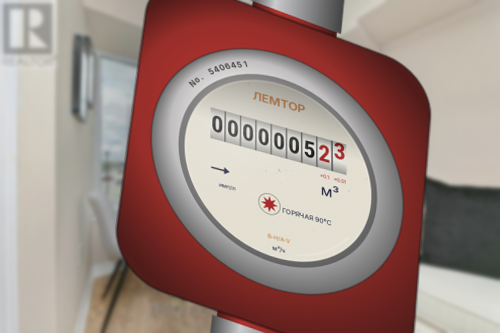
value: 5.23,m³
